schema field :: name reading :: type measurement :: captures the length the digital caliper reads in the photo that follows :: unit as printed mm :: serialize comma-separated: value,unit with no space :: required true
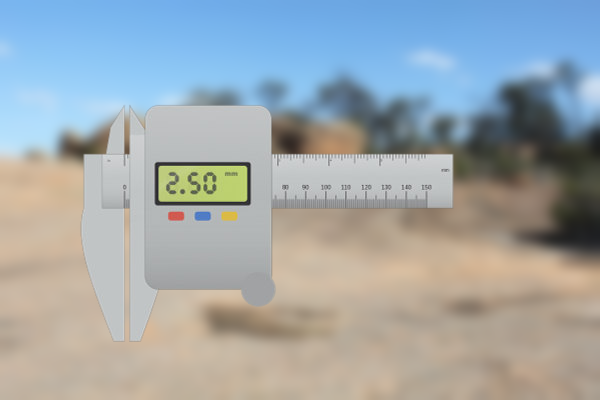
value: 2.50,mm
